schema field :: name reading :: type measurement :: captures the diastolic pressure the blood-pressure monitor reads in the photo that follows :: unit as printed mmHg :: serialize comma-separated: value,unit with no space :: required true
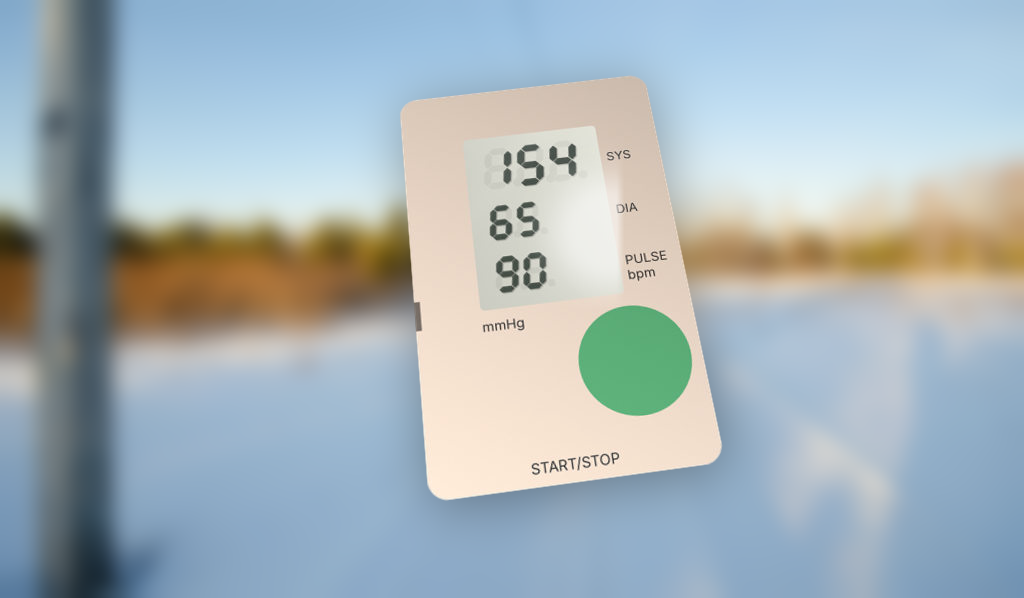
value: 65,mmHg
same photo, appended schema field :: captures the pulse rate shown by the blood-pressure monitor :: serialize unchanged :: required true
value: 90,bpm
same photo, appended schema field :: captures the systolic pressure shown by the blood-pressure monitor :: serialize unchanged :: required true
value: 154,mmHg
